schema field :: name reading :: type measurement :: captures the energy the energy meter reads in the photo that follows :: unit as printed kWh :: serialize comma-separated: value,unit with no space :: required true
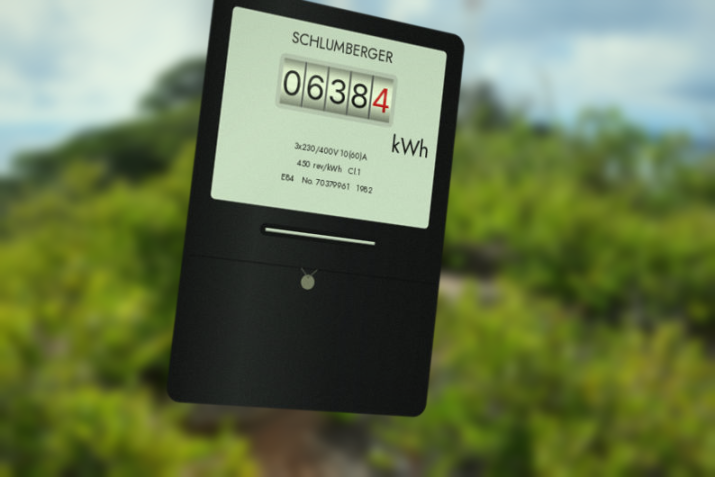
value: 638.4,kWh
